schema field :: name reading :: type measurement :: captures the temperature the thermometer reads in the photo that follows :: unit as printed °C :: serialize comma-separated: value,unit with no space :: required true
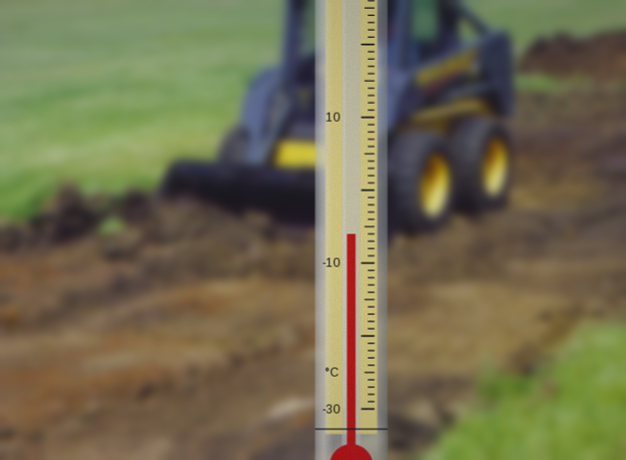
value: -6,°C
